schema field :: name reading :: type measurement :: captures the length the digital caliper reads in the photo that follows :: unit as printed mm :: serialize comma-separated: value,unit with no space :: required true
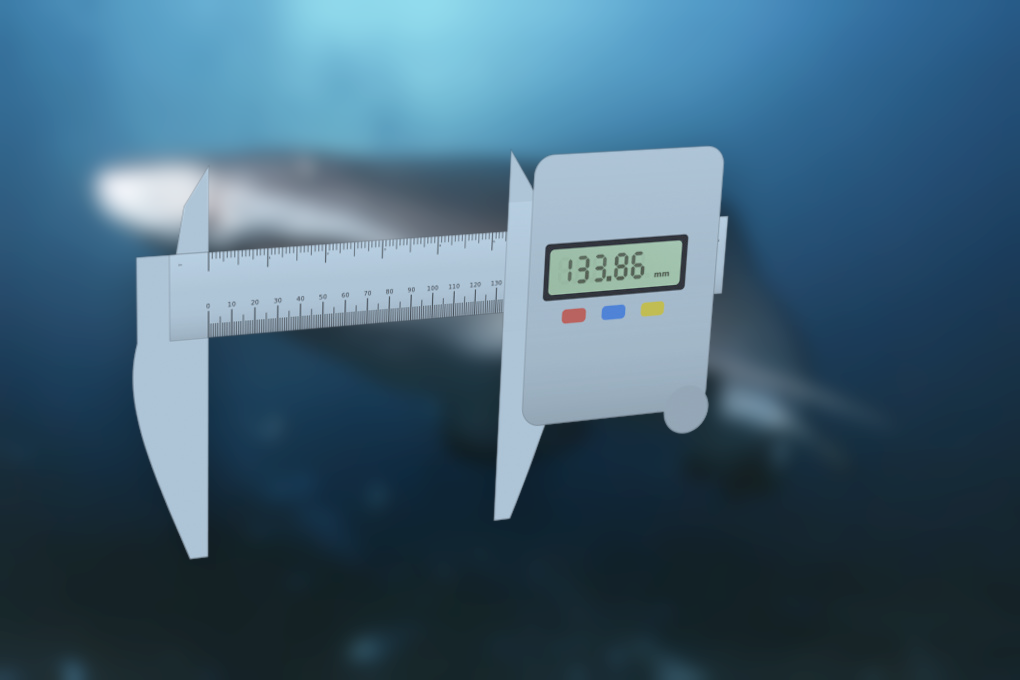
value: 133.86,mm
